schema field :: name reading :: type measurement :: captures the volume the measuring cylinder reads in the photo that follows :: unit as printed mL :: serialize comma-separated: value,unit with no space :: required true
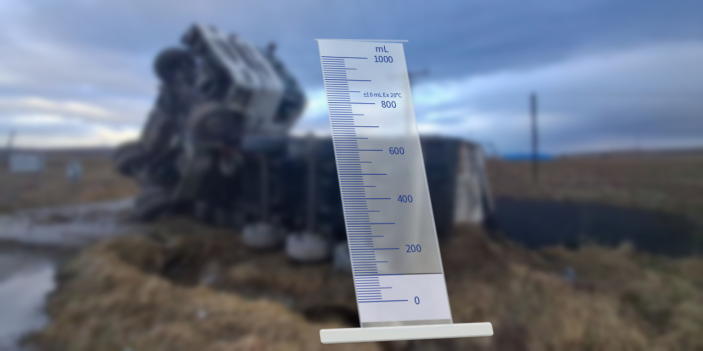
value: 100,mL
